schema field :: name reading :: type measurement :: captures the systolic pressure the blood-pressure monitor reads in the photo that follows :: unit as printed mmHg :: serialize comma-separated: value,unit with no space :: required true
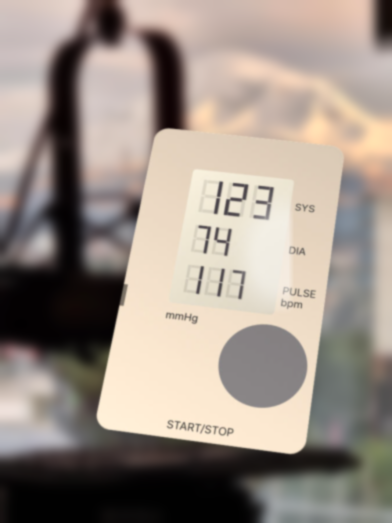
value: 123,mmHg
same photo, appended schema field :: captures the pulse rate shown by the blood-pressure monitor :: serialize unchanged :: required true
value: 117,bpm
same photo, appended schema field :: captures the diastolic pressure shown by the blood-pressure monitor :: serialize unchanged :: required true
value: 74,mmHg
